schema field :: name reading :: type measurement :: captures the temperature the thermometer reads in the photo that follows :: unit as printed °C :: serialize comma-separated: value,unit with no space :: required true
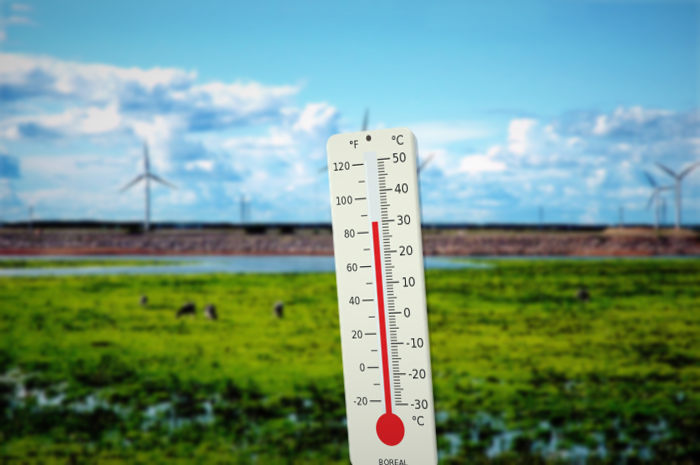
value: 30,°C
